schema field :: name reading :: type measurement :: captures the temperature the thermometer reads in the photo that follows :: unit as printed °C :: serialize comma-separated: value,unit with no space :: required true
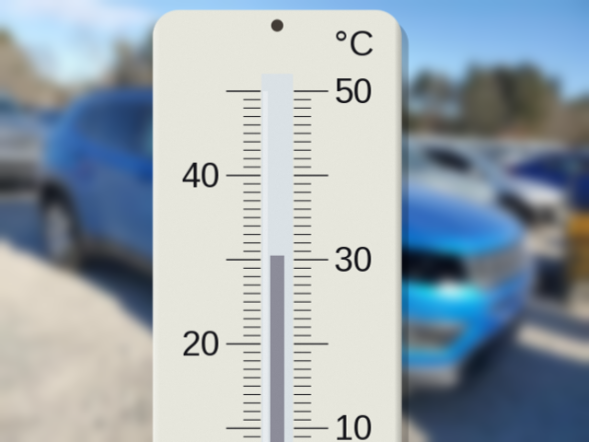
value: 30.5,°C
